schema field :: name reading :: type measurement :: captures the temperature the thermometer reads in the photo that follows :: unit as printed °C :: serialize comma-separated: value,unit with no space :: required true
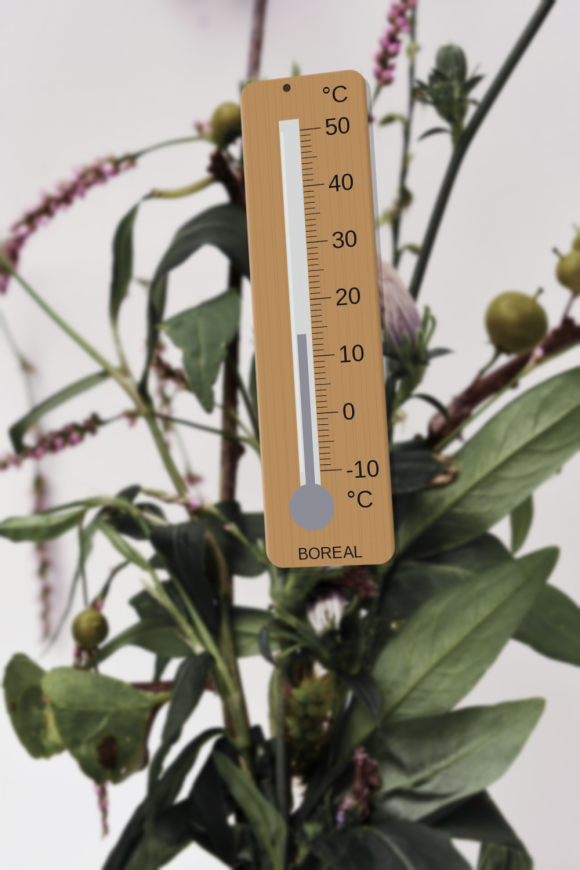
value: 14,°C
